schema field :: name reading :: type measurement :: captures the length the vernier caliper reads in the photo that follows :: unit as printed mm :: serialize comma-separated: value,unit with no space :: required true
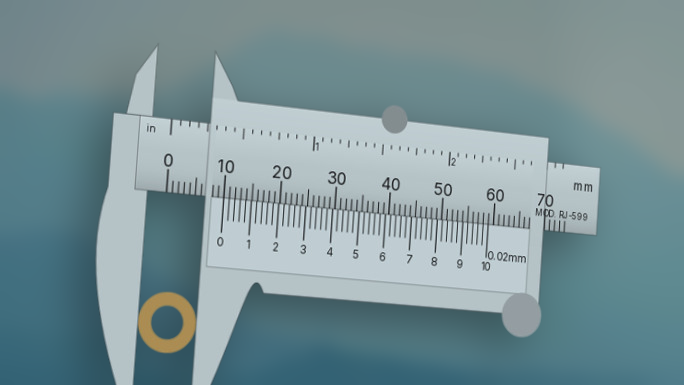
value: 10.0,mm
